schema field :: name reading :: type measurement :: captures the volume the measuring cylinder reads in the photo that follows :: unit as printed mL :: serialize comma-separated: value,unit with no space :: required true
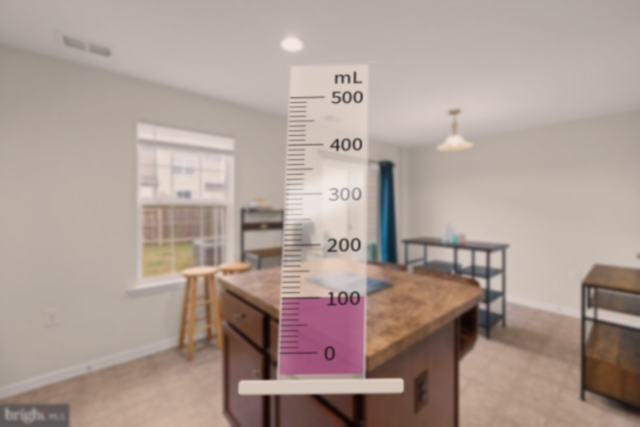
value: 100,mL
